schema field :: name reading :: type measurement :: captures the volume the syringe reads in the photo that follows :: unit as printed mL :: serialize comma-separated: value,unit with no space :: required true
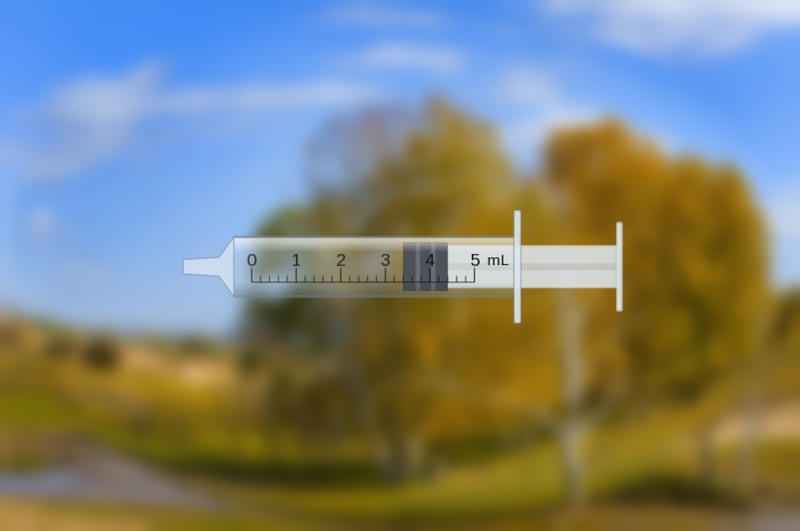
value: 3.4,mL
